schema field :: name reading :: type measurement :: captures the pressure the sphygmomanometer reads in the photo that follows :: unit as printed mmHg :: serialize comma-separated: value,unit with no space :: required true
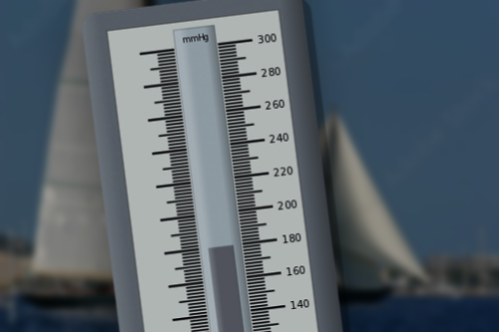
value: 180,mmHg
